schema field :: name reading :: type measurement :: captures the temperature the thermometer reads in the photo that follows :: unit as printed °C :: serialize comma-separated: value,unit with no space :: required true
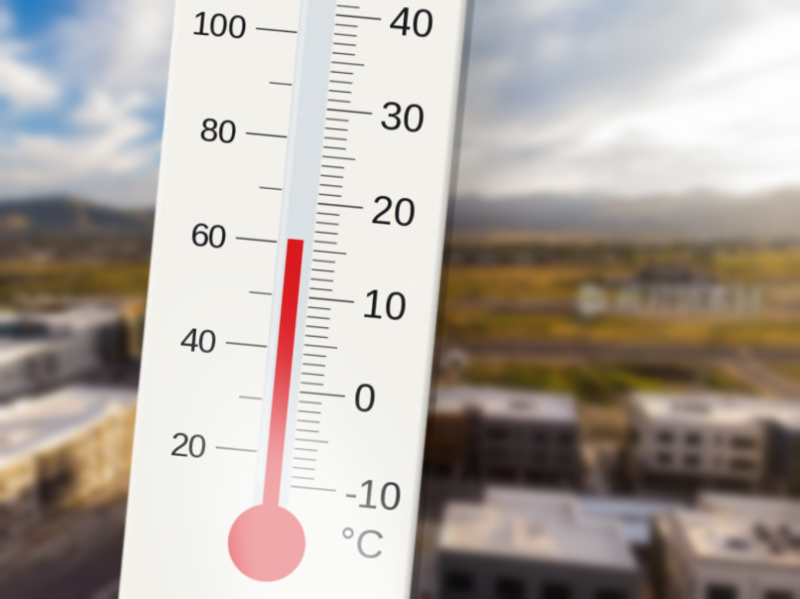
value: 16,°C
